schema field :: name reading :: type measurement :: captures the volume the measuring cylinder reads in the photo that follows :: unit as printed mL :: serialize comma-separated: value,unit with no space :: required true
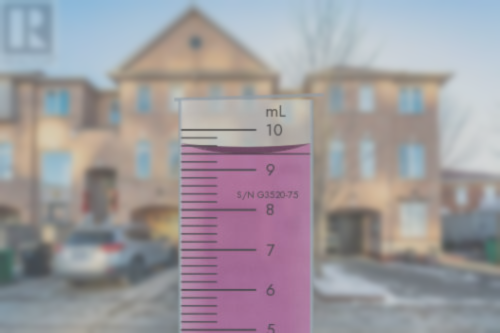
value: 9.4,mL
